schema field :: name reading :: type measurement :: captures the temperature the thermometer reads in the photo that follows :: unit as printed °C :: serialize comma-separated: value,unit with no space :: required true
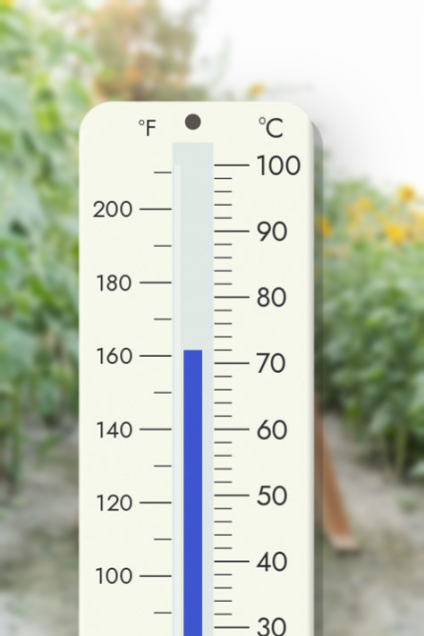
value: 72,°C
